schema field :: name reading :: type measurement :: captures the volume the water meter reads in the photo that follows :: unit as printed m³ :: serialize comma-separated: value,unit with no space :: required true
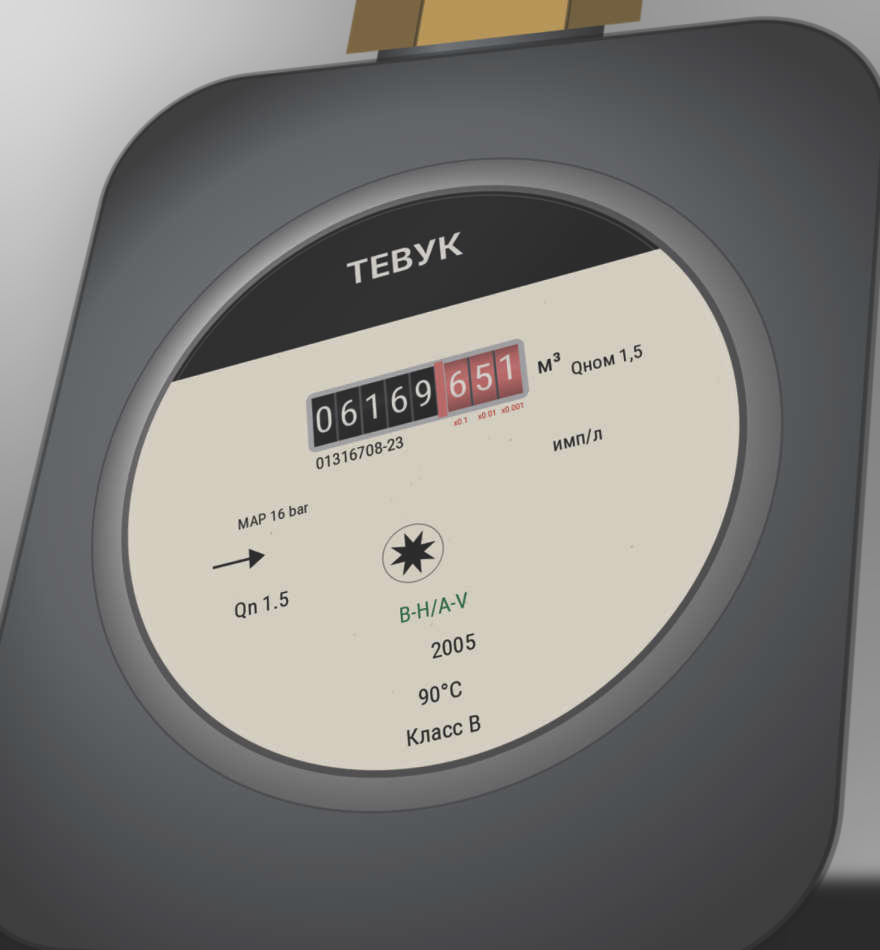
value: 6169.651,m³
